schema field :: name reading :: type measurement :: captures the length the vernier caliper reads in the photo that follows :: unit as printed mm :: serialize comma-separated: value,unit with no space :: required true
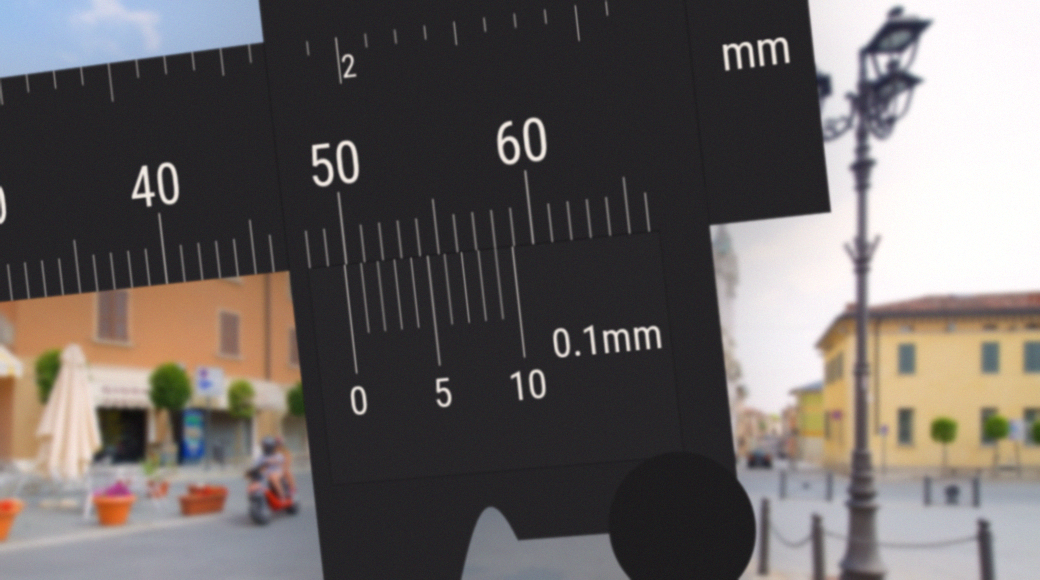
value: 49.9,mm
